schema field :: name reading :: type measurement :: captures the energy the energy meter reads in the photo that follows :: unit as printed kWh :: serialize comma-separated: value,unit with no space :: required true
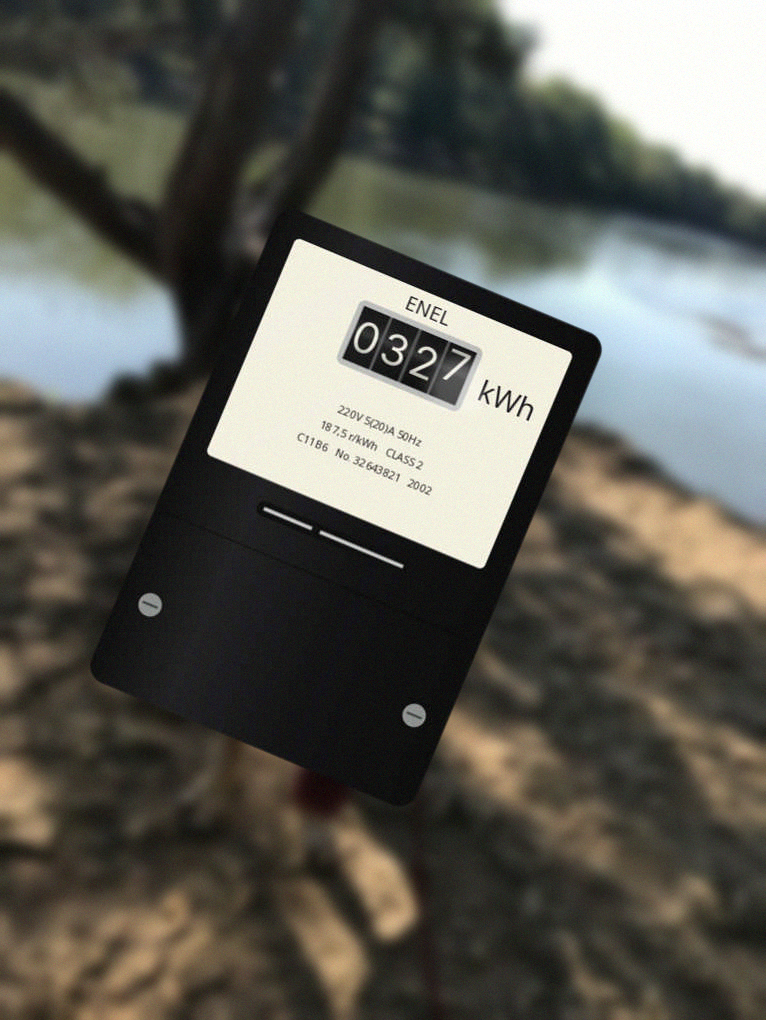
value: 327,kWh
